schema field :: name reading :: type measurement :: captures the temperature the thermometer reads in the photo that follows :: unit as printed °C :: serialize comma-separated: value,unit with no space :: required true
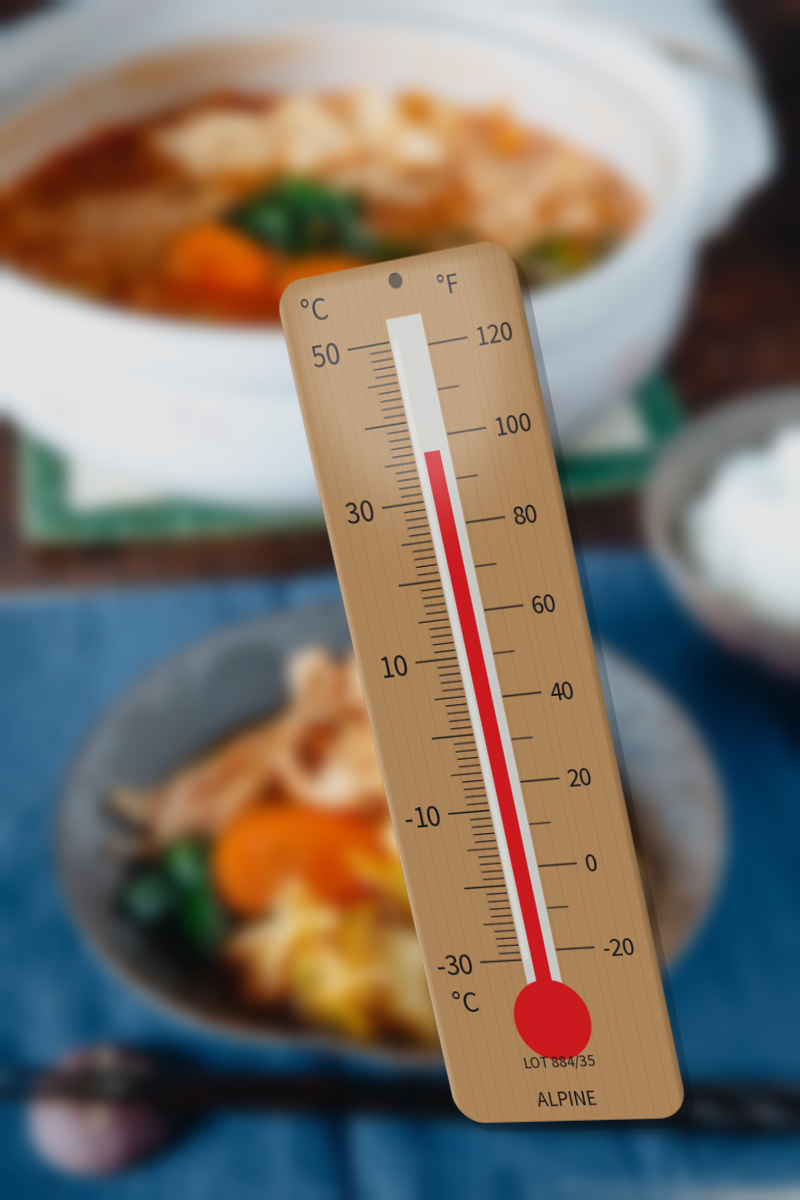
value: 36,°C
